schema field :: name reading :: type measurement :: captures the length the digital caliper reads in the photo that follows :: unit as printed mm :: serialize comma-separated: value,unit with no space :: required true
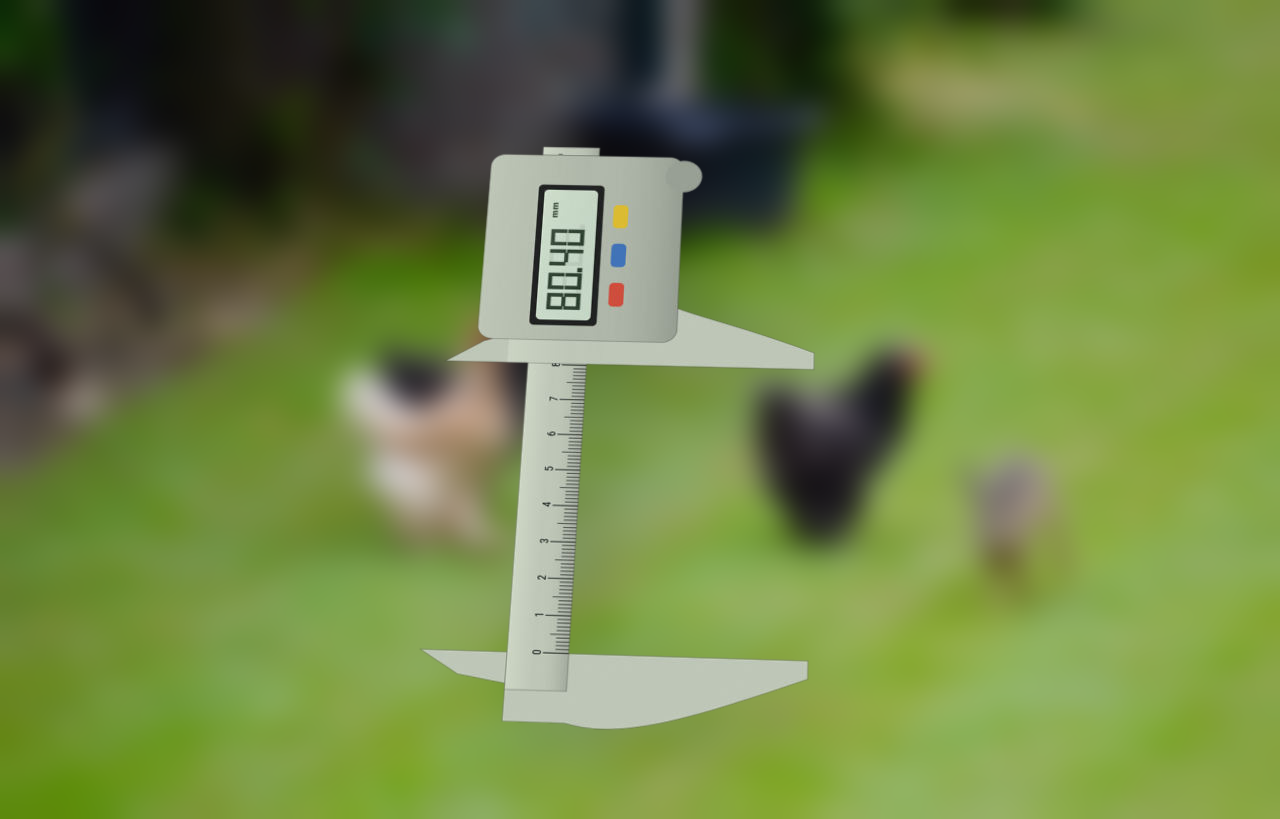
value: 80.40,mm
